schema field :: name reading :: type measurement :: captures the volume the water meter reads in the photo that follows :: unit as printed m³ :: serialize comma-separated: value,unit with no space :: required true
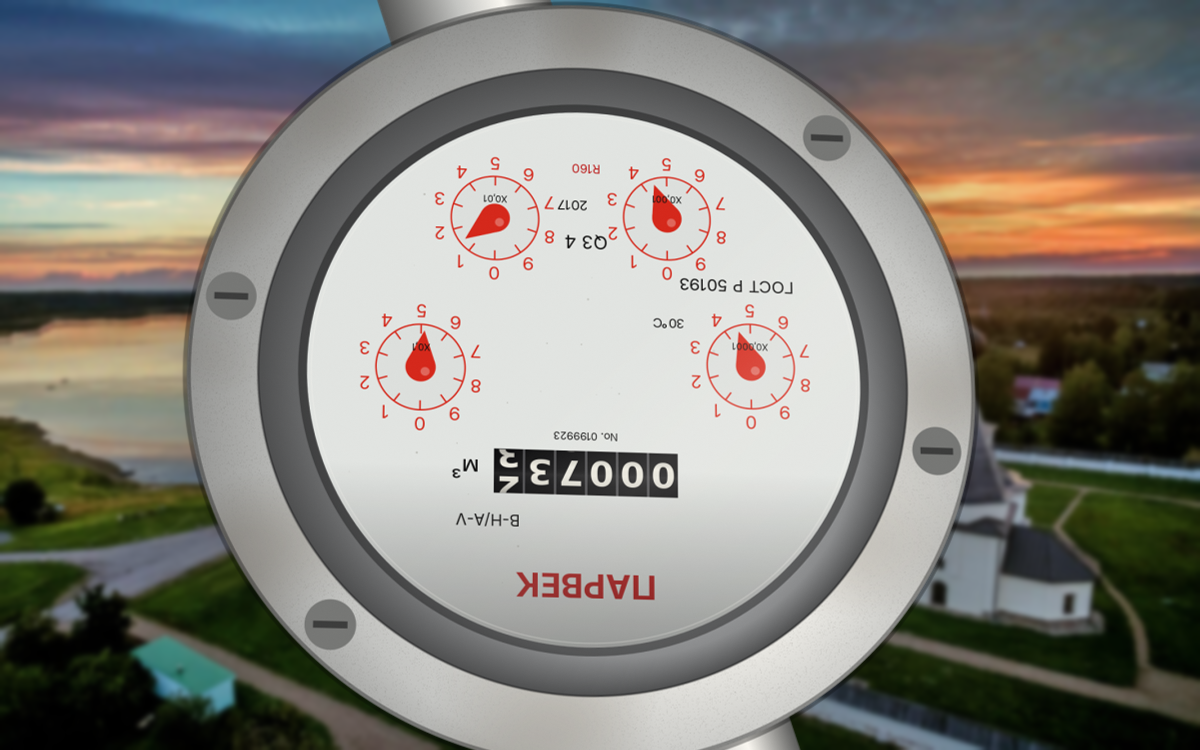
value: 732.5144,m³
